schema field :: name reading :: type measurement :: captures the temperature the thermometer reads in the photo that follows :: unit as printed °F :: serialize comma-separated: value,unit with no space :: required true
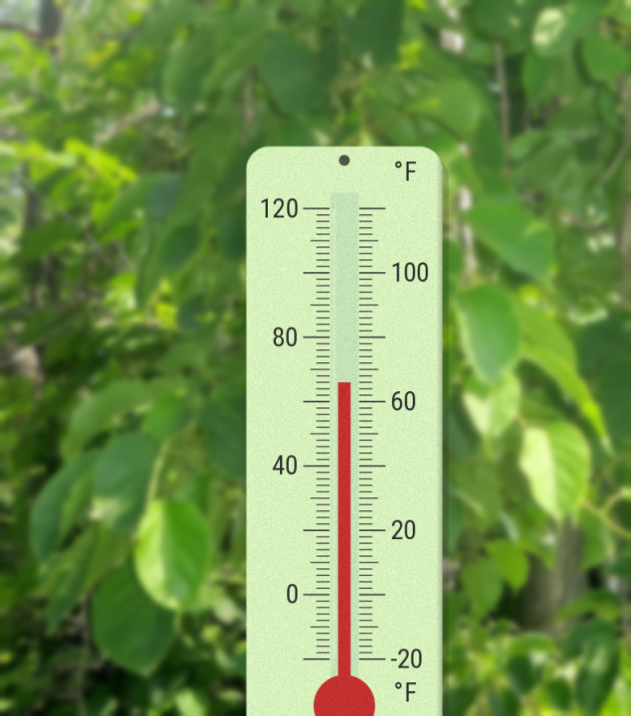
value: 66,°F
